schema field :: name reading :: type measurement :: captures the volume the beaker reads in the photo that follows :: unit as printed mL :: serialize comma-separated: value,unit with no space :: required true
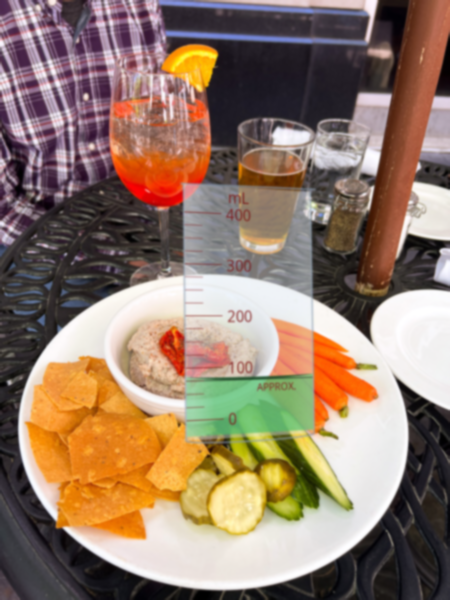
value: 75,mL
